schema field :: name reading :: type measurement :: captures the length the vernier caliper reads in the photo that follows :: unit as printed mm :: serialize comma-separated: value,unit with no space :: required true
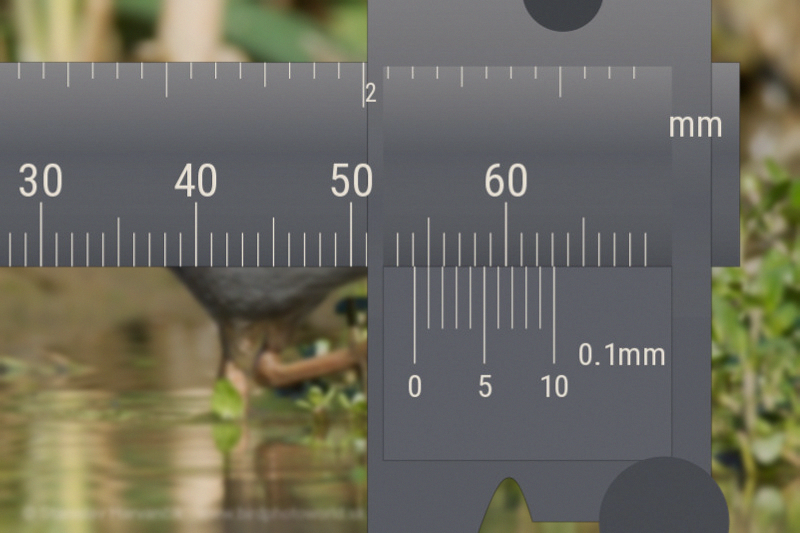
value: 54.1,mm
